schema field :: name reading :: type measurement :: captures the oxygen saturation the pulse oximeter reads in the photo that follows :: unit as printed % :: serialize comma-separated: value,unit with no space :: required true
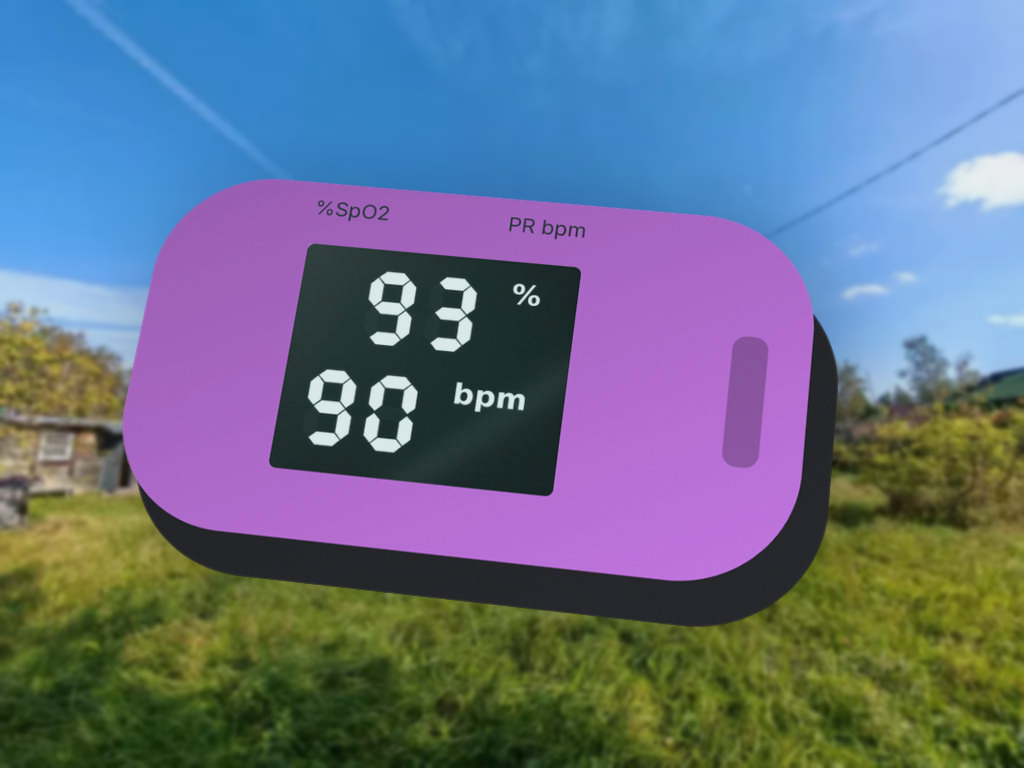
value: 93,%
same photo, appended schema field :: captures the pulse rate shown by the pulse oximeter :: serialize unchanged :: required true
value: 90,bpm
